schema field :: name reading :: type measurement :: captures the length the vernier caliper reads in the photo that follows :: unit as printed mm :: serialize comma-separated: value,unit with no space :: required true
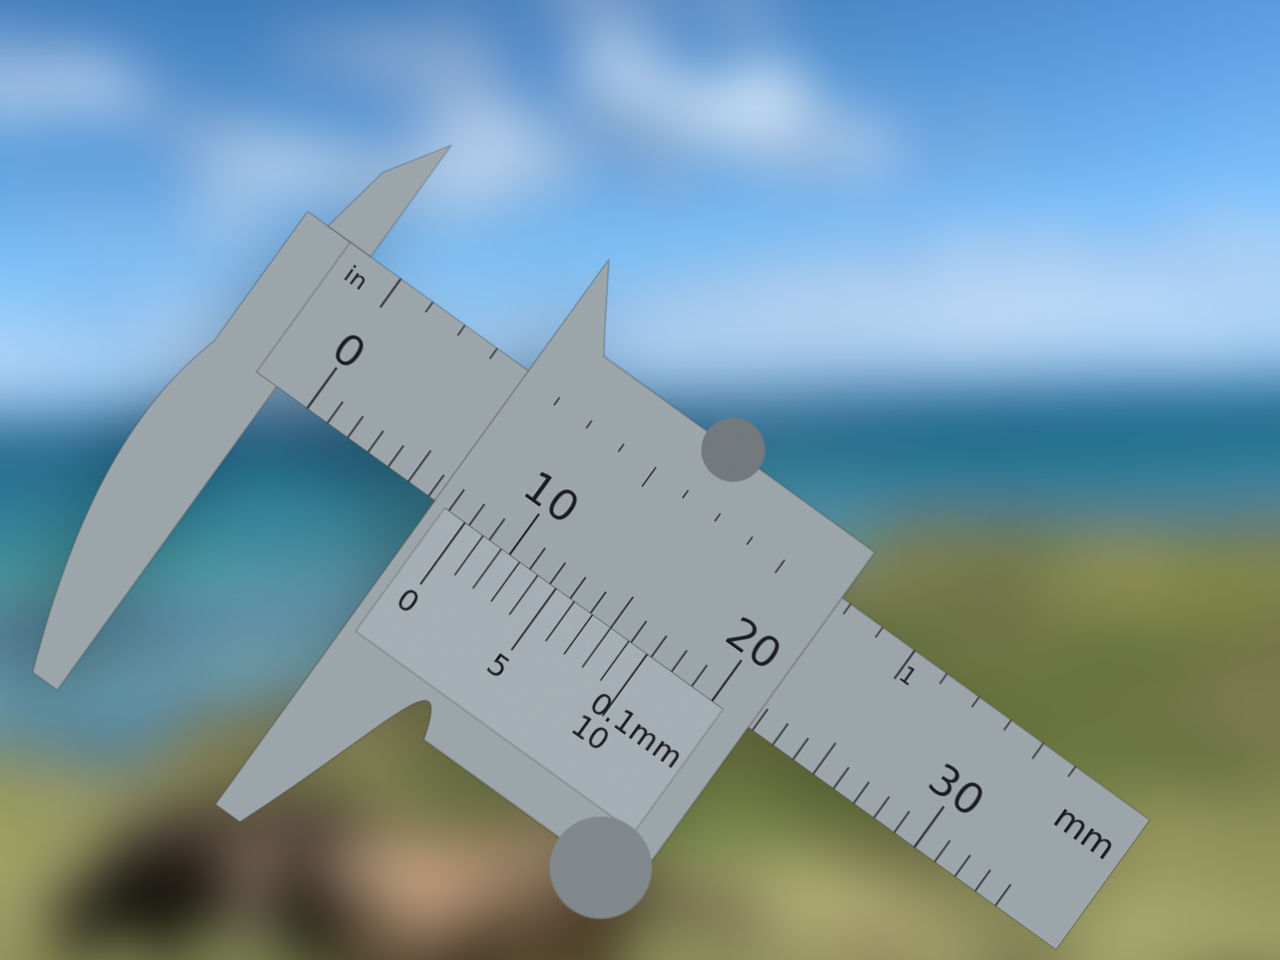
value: 7.8,mm
